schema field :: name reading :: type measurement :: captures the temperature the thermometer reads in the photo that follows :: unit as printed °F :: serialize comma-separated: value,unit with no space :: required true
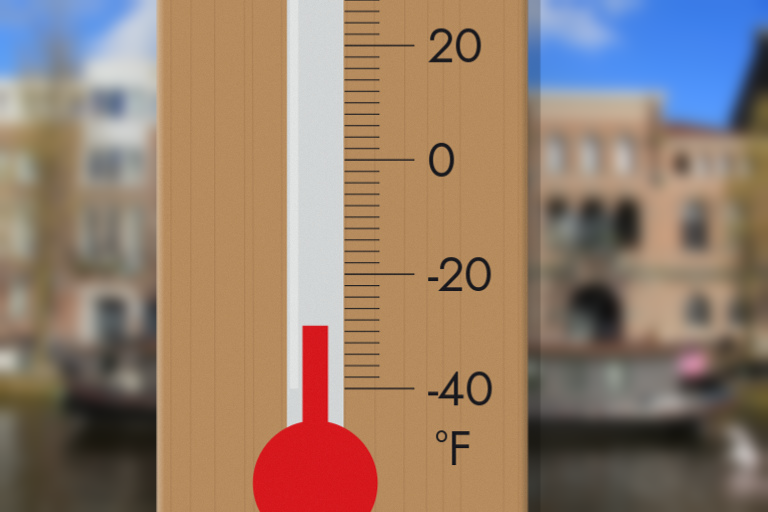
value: -29,°F
